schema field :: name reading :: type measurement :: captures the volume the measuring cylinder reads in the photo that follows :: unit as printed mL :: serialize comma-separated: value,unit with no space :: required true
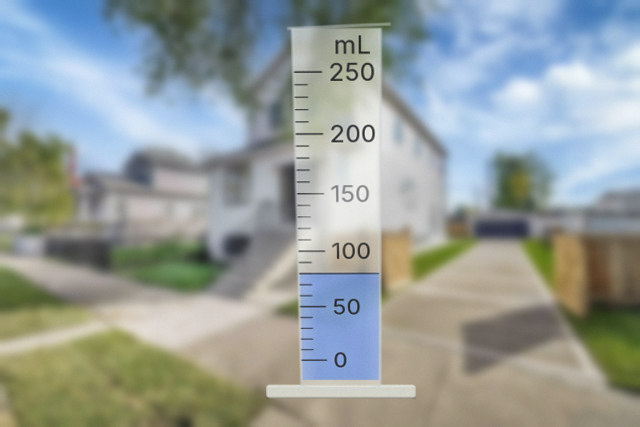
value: 80,mL
